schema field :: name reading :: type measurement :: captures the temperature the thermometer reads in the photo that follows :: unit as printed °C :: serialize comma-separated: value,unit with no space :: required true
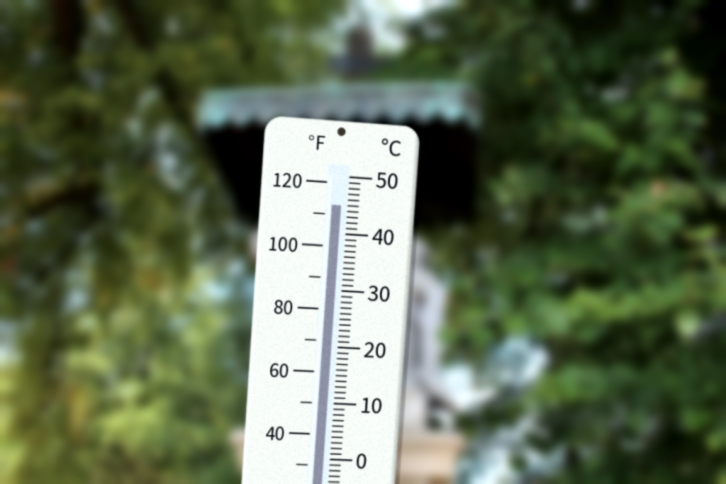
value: 45,°C
